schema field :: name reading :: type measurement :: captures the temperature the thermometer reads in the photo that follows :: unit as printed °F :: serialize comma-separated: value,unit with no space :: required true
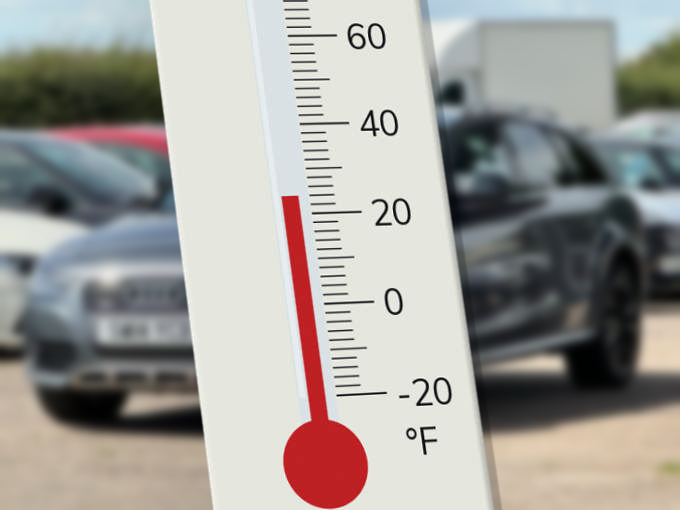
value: 24,°F
